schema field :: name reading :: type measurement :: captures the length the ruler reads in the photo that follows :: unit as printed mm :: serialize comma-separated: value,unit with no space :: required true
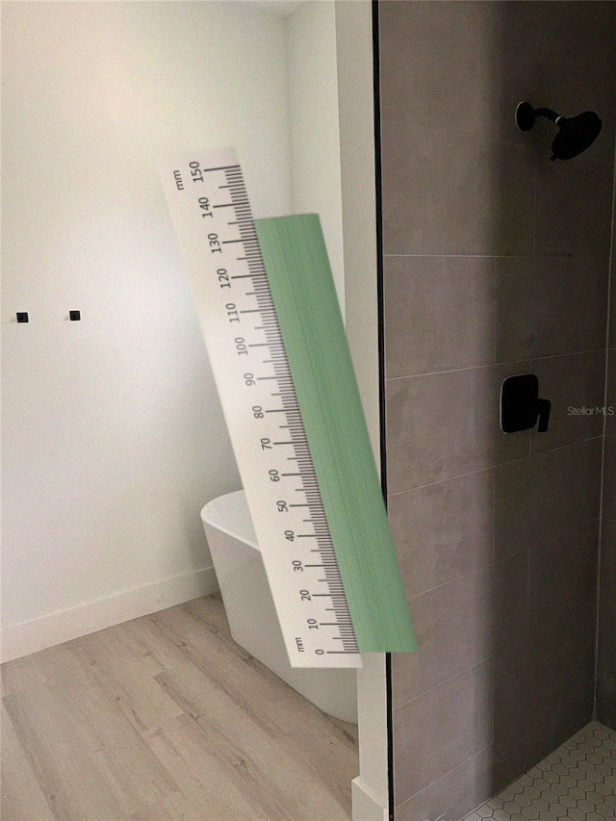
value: 135,mm
